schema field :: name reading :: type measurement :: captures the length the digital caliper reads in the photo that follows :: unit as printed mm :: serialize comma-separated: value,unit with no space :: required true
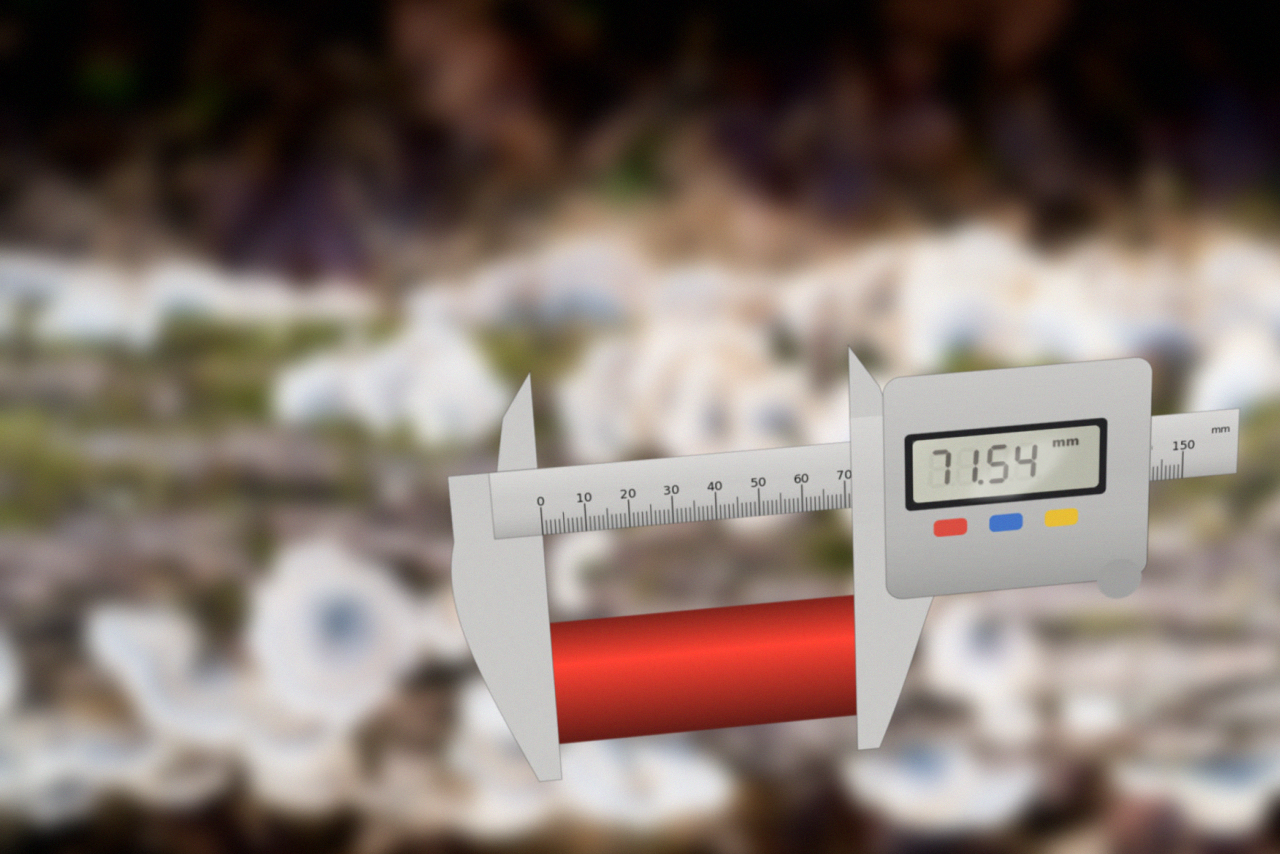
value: 71.54,mm
